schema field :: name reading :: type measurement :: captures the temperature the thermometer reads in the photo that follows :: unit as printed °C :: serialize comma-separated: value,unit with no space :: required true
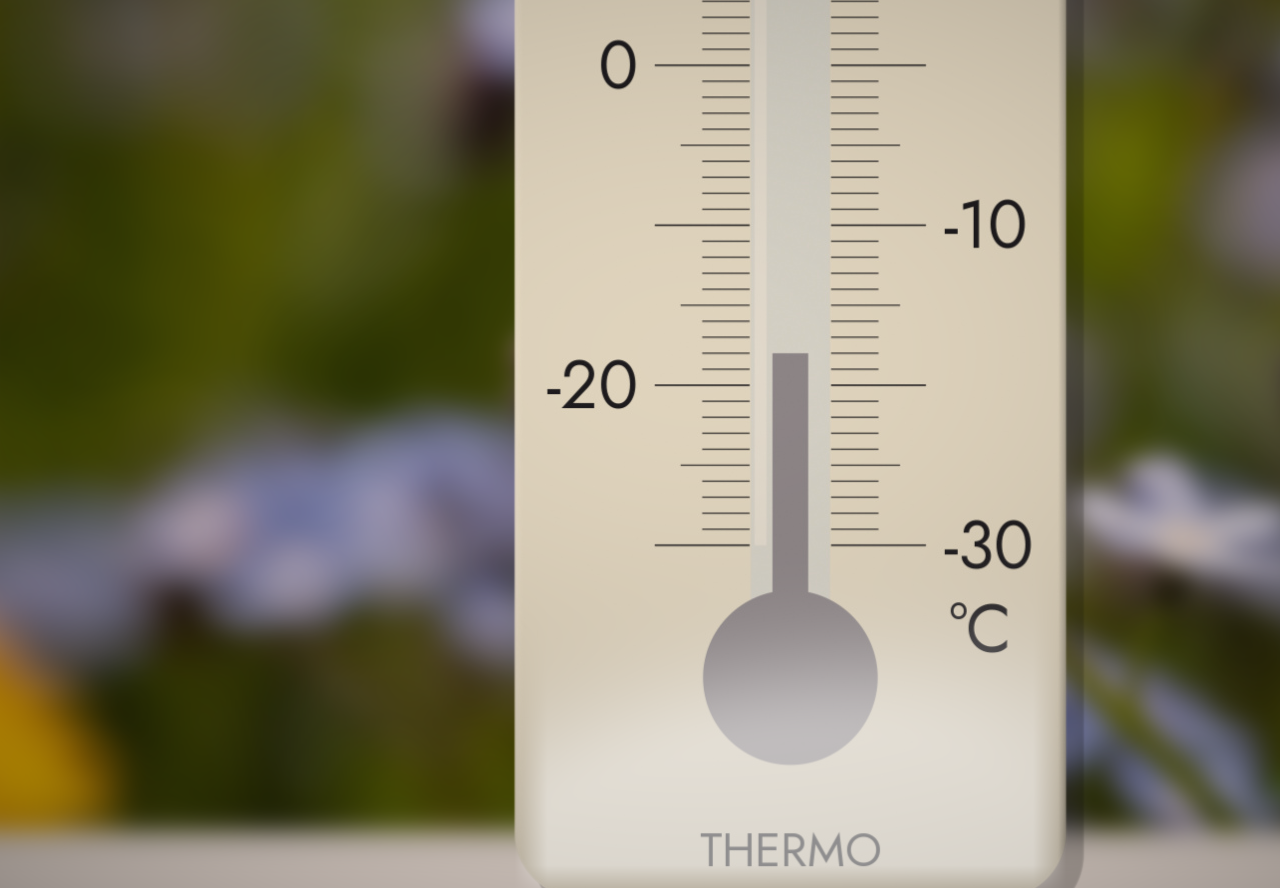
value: -18,°C
